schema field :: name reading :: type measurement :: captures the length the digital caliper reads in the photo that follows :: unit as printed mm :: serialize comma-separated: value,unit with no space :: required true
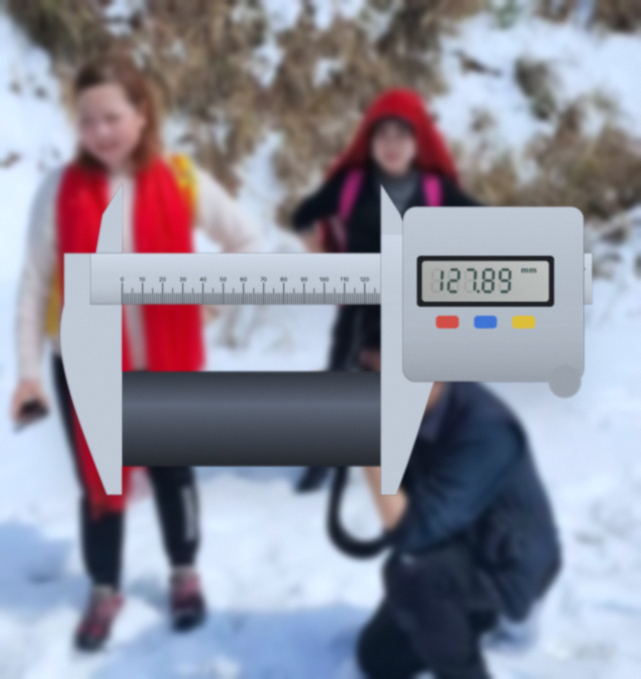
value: 127.89,mm
